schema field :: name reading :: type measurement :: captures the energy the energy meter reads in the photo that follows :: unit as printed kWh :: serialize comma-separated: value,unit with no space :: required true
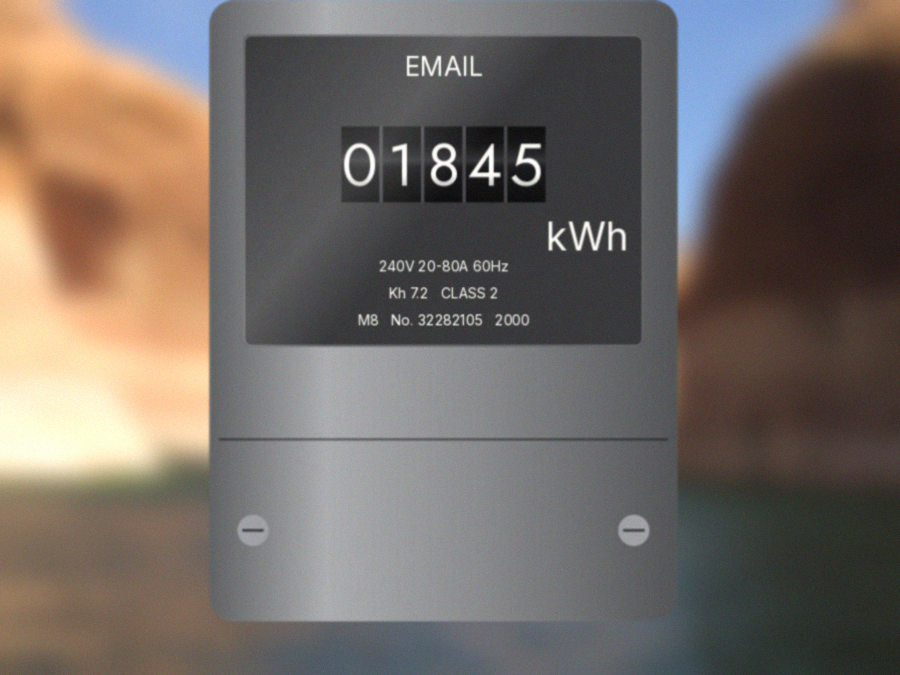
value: 1845,kWh
